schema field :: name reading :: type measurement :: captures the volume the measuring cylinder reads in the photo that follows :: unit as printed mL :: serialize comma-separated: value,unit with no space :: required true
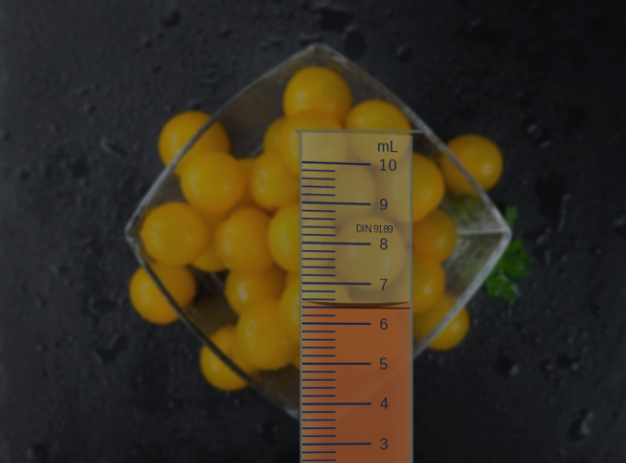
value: 6.4,mL
